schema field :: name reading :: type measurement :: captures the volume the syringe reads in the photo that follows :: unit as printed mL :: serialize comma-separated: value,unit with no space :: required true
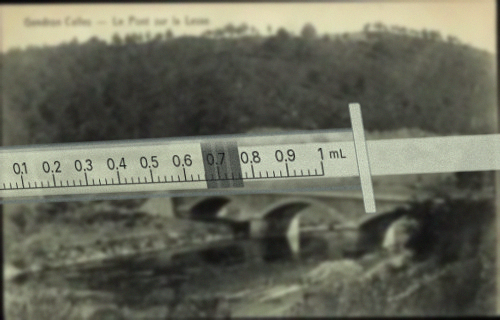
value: 0.66,mL
